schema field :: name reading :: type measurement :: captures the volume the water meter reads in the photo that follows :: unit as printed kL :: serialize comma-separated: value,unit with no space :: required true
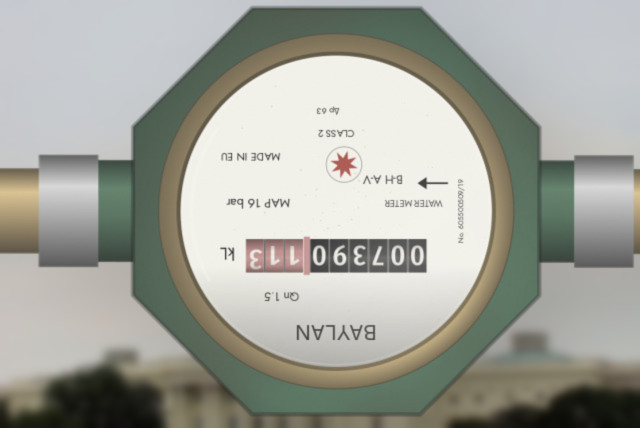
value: 7390.113,kL
